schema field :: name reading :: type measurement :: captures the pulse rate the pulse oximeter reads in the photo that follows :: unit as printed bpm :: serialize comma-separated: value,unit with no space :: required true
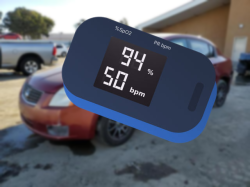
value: 50,bpm
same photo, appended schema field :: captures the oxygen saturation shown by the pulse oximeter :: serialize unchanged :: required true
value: 94,%
